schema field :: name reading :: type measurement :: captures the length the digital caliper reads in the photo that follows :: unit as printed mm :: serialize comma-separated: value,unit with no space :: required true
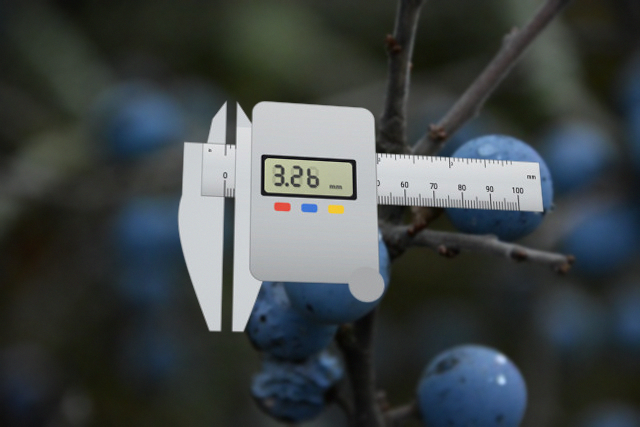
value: 3.26,mm
